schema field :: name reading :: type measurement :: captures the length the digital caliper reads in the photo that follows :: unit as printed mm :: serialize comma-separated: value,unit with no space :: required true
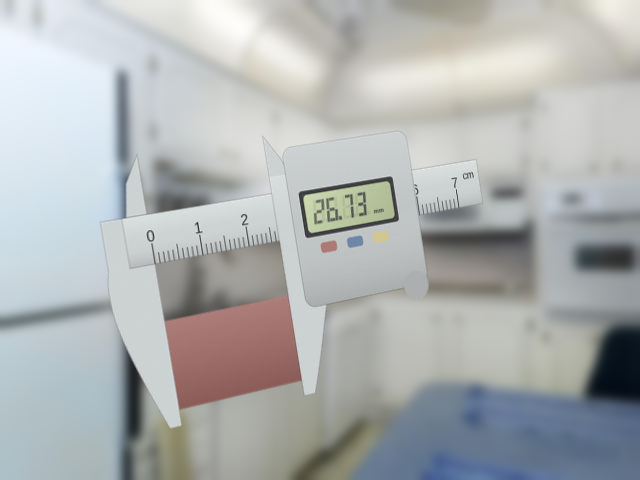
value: 26.73,mm
